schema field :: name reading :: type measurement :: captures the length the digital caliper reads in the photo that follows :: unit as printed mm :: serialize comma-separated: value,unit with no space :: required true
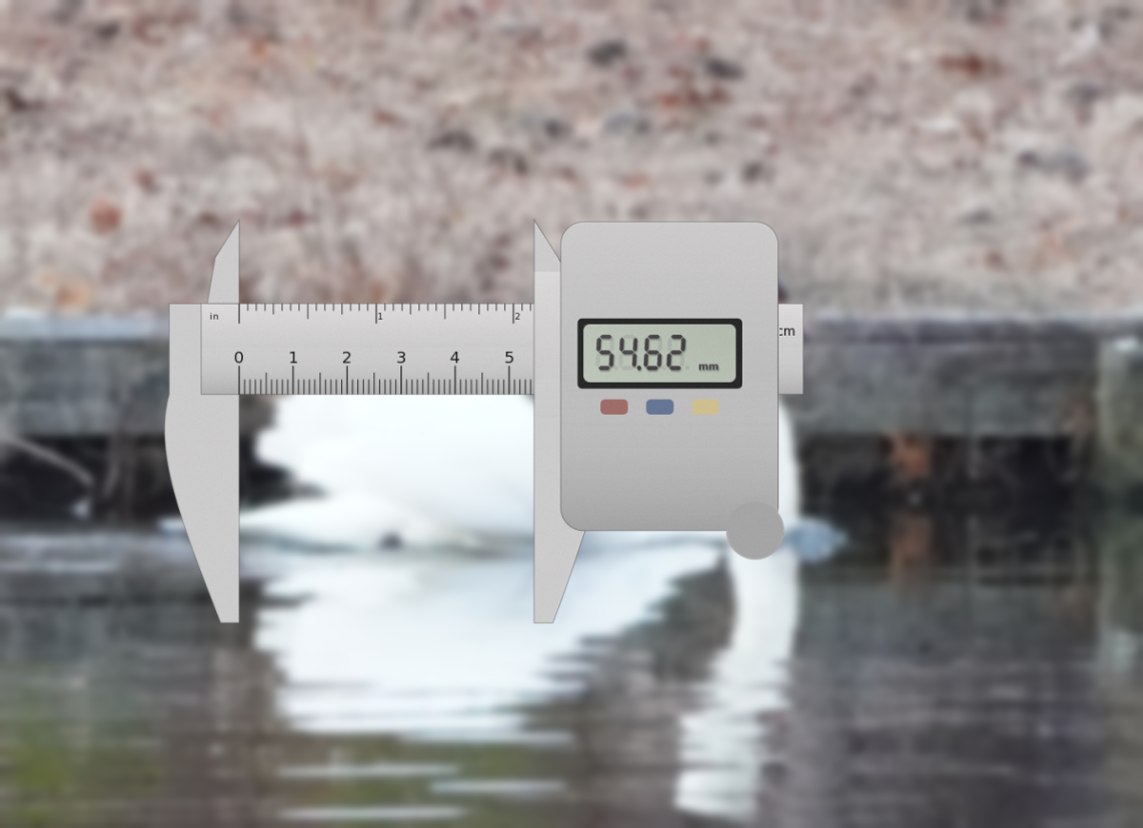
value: 54.62,mm
